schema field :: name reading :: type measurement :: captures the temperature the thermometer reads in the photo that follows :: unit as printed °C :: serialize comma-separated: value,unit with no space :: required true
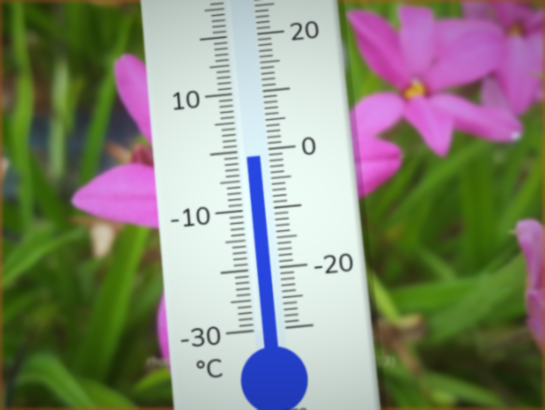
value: -1,°C
